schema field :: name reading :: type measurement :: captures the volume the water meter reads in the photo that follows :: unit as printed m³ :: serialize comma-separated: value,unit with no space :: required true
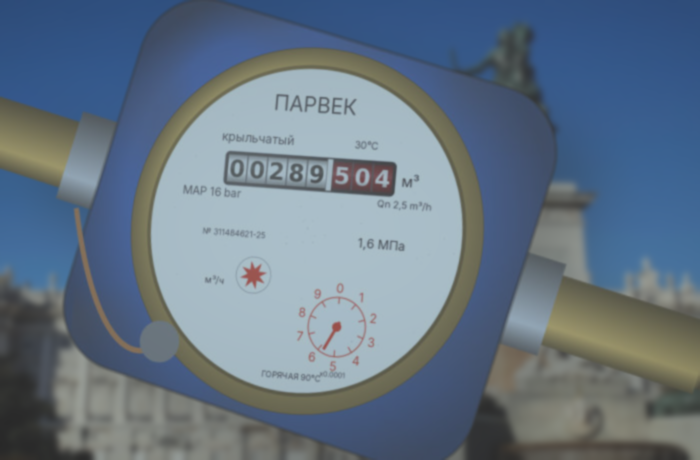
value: 289.5045,m³
